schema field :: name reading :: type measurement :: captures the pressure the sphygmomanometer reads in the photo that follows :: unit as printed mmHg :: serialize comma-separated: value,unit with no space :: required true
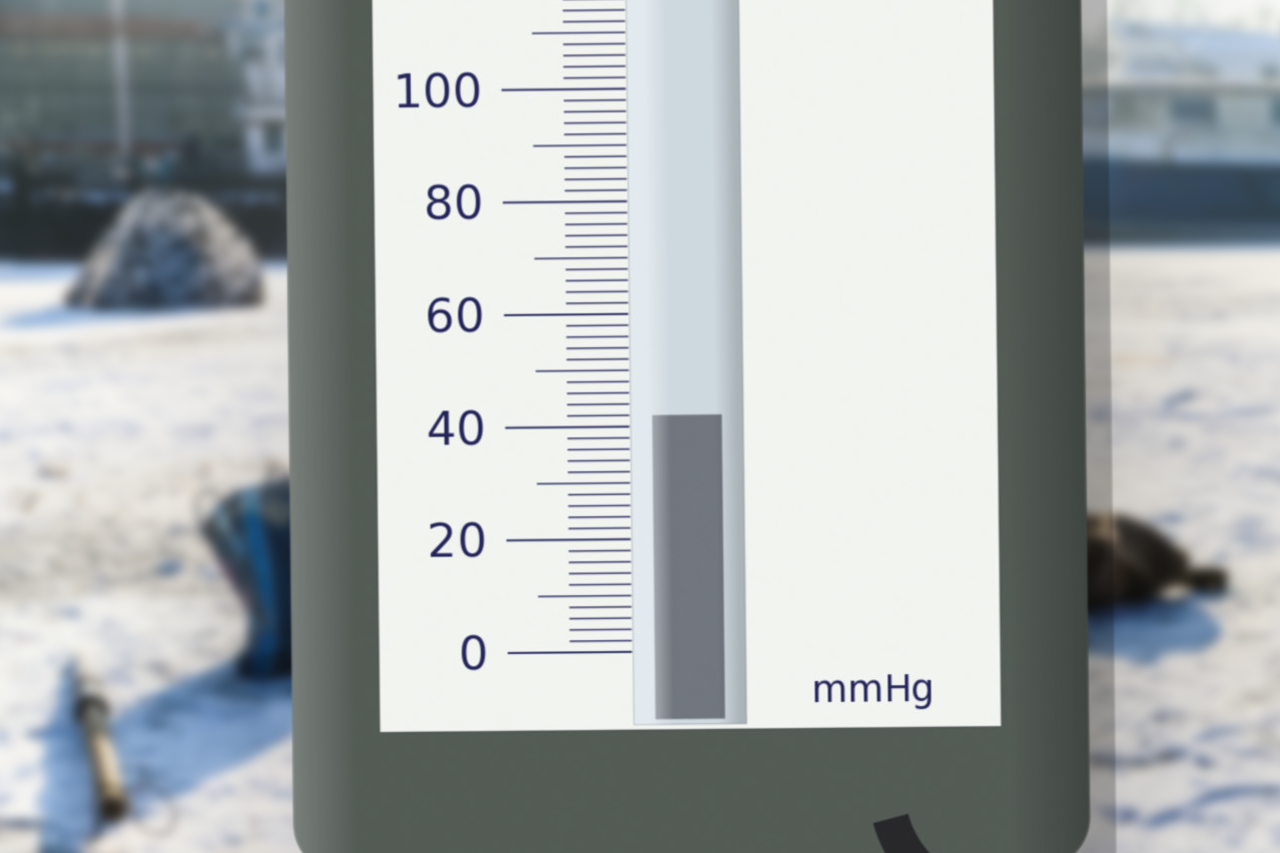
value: 42,mmHg
